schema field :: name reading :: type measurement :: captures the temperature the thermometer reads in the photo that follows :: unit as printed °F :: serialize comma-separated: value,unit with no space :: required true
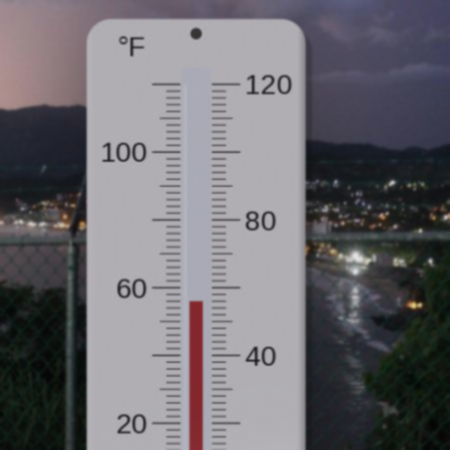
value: 56,°F
